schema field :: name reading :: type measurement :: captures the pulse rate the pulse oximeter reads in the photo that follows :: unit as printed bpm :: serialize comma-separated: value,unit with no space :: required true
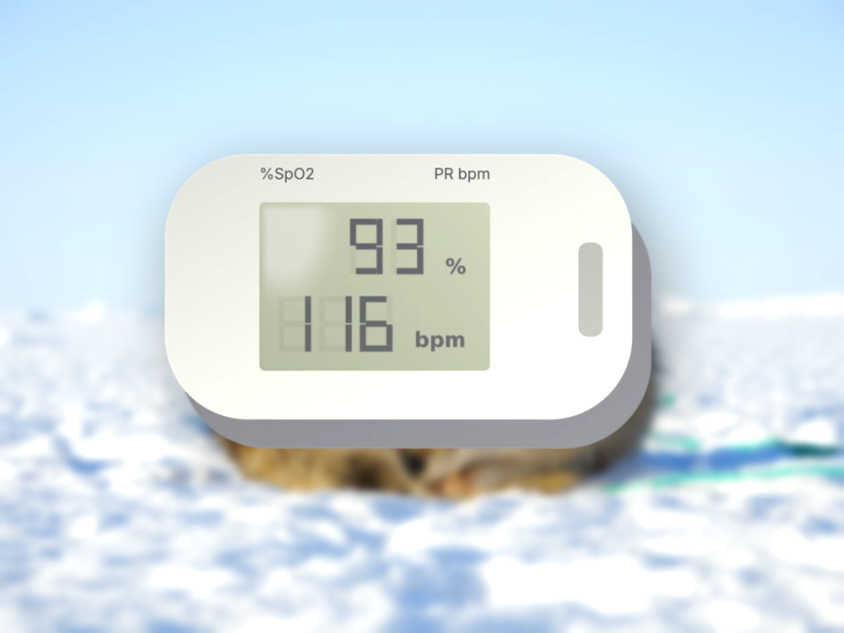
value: 116,bpm
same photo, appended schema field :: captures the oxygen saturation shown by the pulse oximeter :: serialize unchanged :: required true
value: 93,%
